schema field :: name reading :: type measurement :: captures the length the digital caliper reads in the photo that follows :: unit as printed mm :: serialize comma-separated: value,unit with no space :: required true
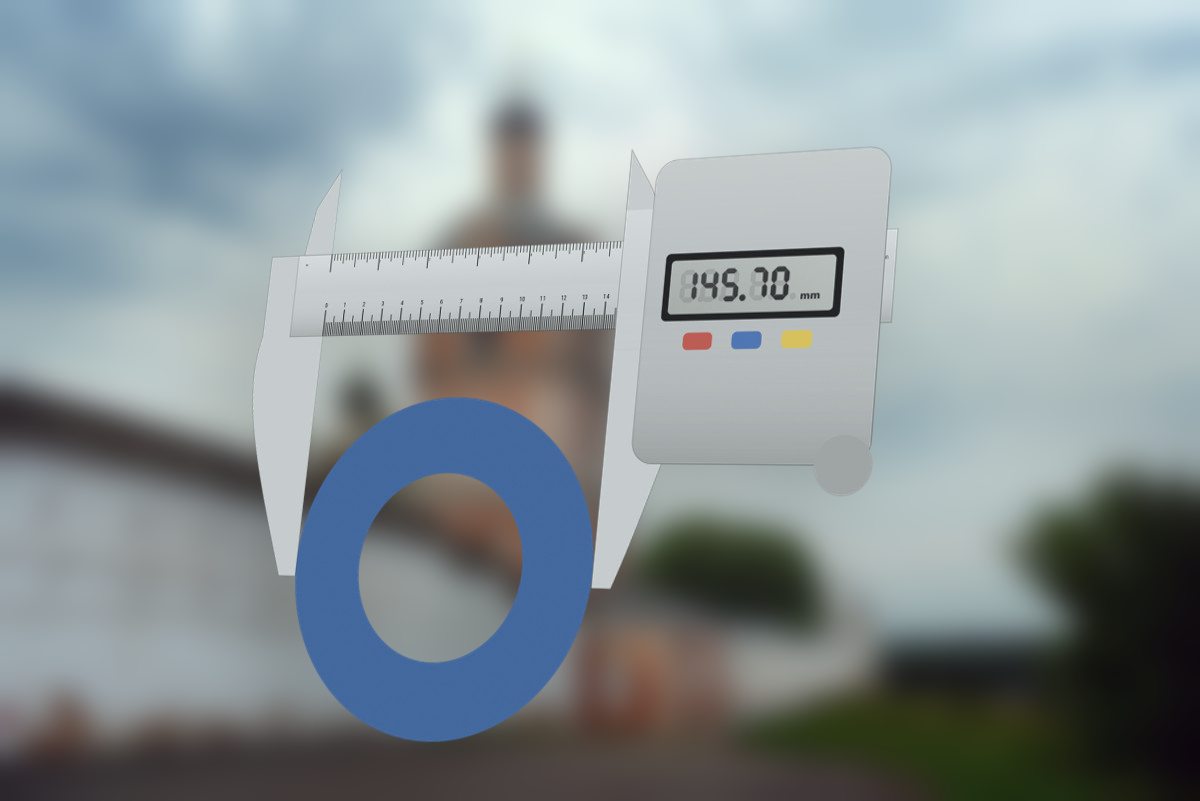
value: 145.70,mm
